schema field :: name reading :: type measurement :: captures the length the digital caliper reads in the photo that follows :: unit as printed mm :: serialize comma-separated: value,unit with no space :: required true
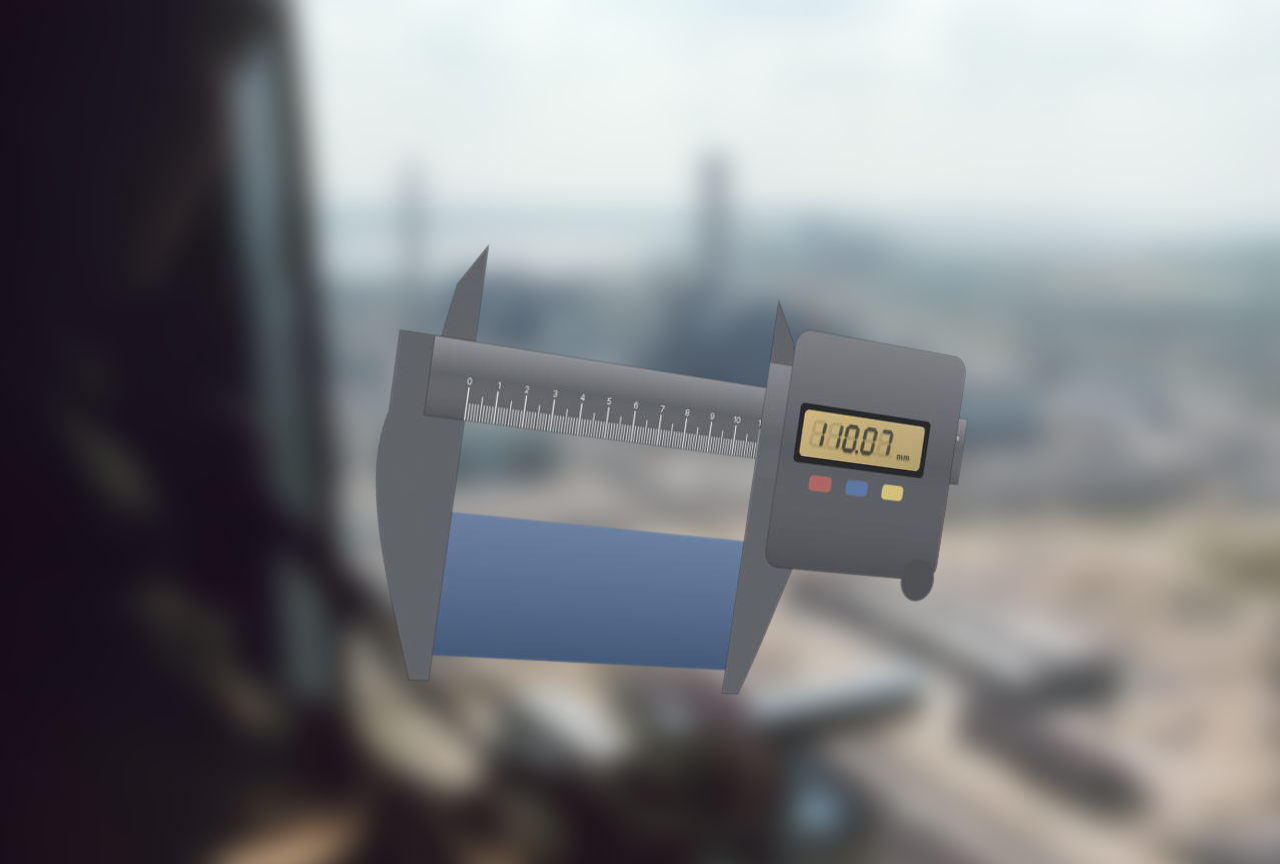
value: 110.07,mm
